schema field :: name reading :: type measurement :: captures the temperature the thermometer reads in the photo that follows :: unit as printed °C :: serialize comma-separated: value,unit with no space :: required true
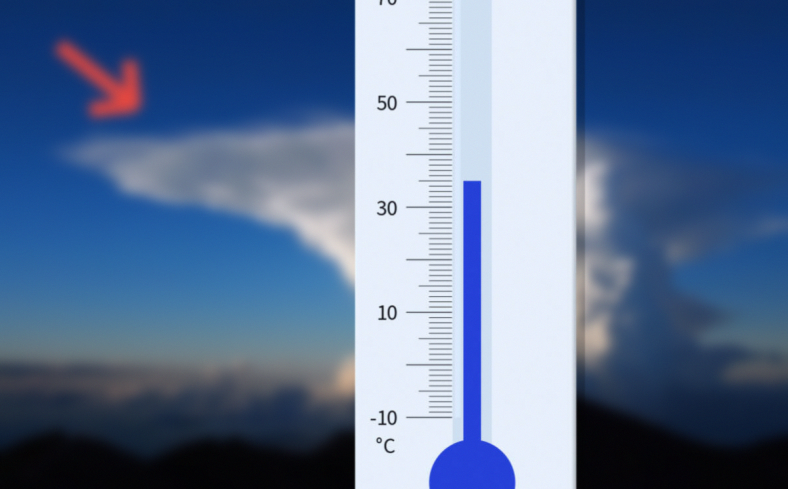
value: 35,°C
